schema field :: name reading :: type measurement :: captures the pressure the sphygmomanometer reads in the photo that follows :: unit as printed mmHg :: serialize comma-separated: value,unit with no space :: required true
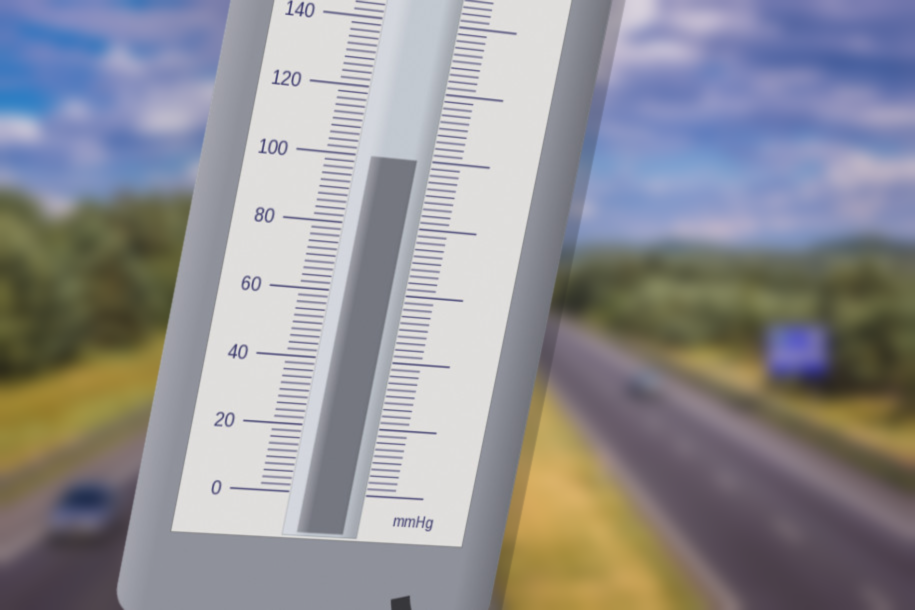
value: 100,mmHg
